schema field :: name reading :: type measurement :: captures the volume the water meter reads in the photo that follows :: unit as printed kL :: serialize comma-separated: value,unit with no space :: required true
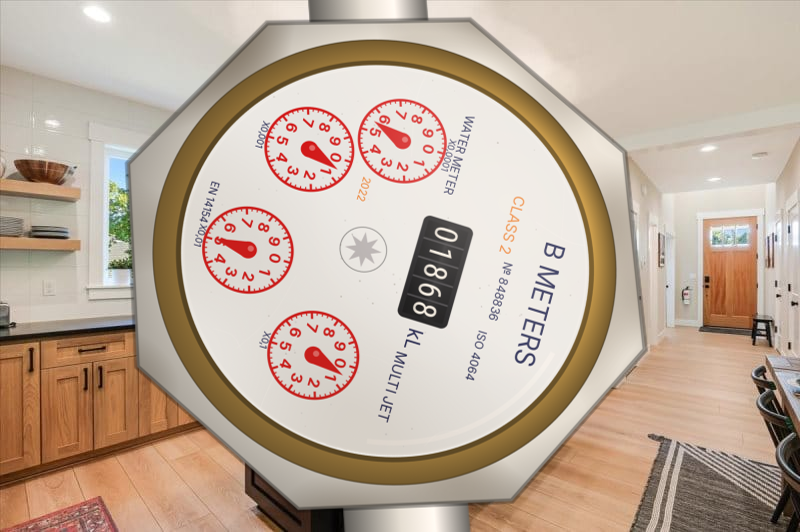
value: 1868.0505,kL
